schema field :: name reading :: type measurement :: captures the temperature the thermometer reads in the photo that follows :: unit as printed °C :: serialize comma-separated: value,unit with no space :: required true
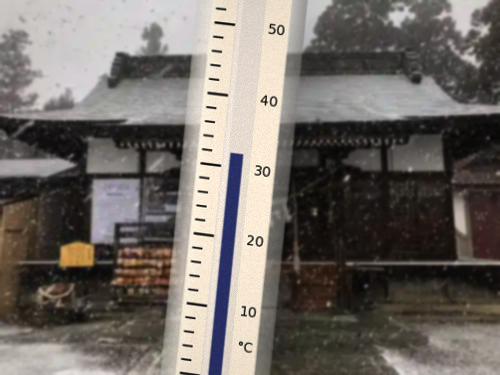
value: 32,°C
